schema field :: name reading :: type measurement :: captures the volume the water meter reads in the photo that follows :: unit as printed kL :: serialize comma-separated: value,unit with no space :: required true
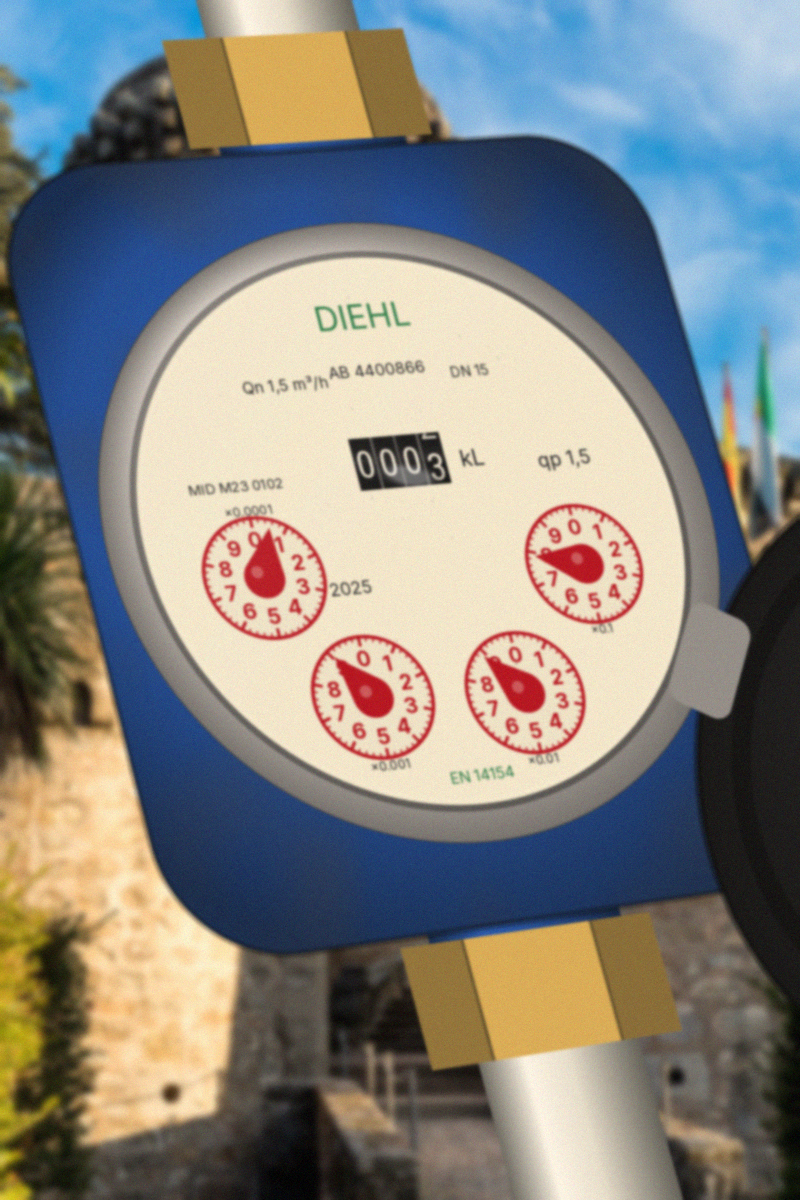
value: 2.7890,kL
